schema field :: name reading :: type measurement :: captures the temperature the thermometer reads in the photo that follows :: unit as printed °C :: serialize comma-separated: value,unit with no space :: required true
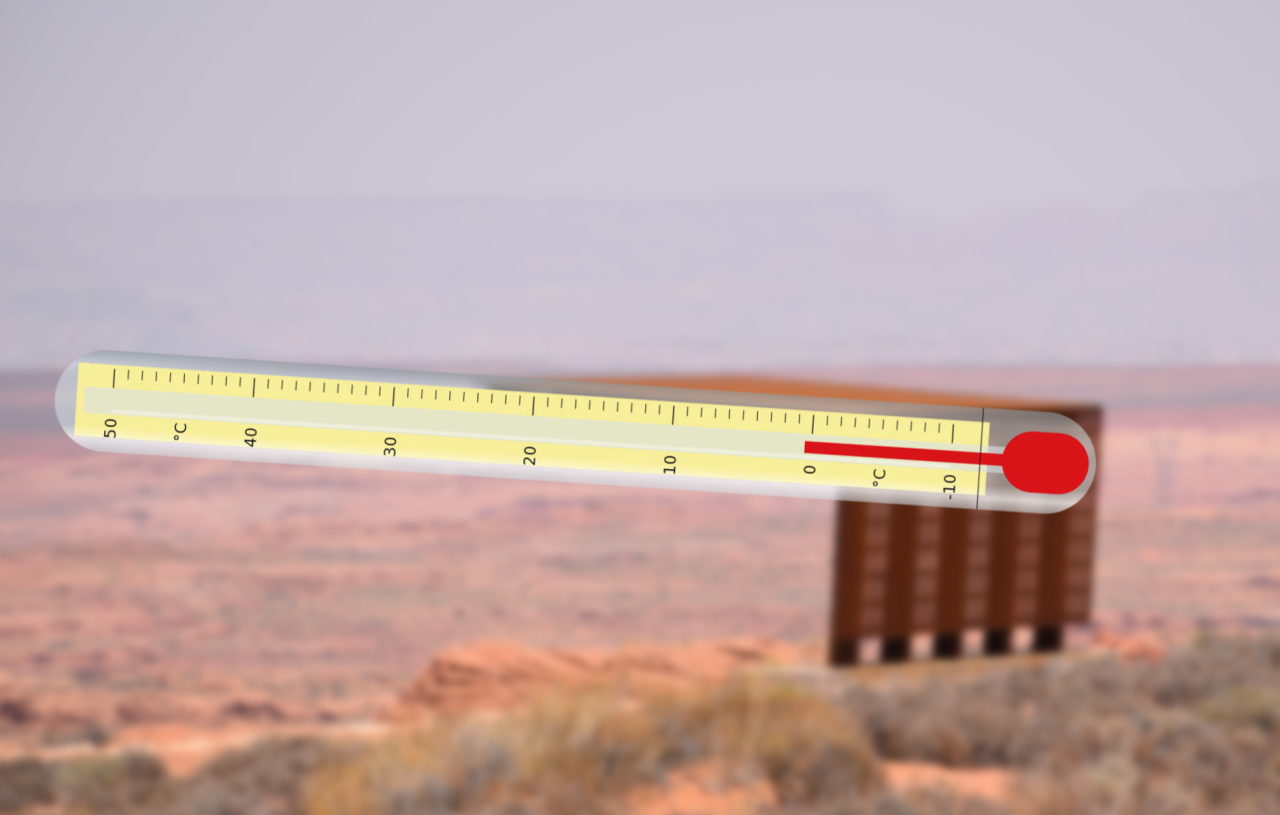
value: 0.5,°C
